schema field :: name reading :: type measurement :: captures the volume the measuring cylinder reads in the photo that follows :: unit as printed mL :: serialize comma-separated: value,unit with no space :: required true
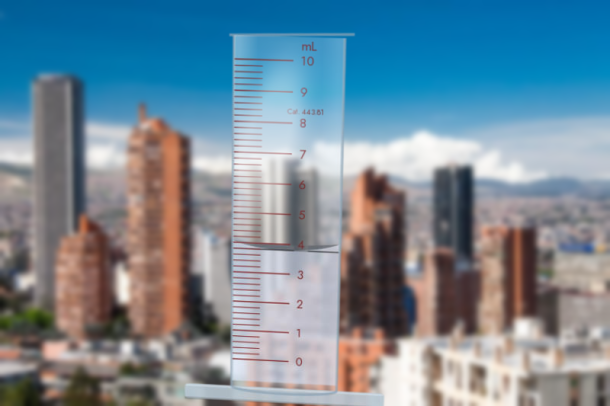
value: 3.8,mL
